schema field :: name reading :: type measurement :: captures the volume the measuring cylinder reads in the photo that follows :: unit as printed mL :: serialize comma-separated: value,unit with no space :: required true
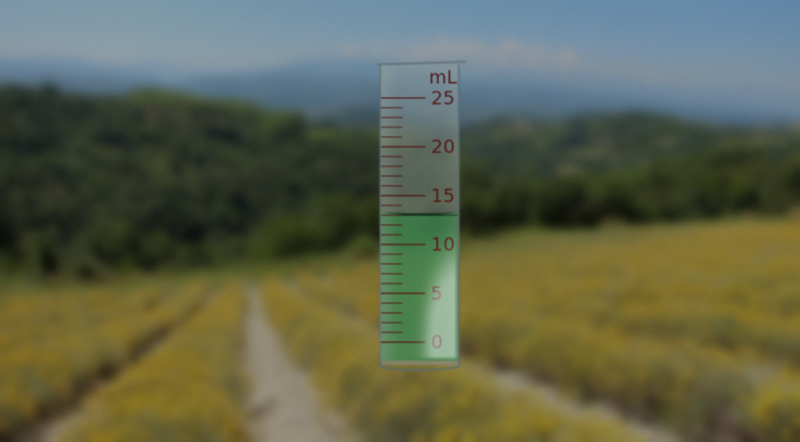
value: 13,mL
